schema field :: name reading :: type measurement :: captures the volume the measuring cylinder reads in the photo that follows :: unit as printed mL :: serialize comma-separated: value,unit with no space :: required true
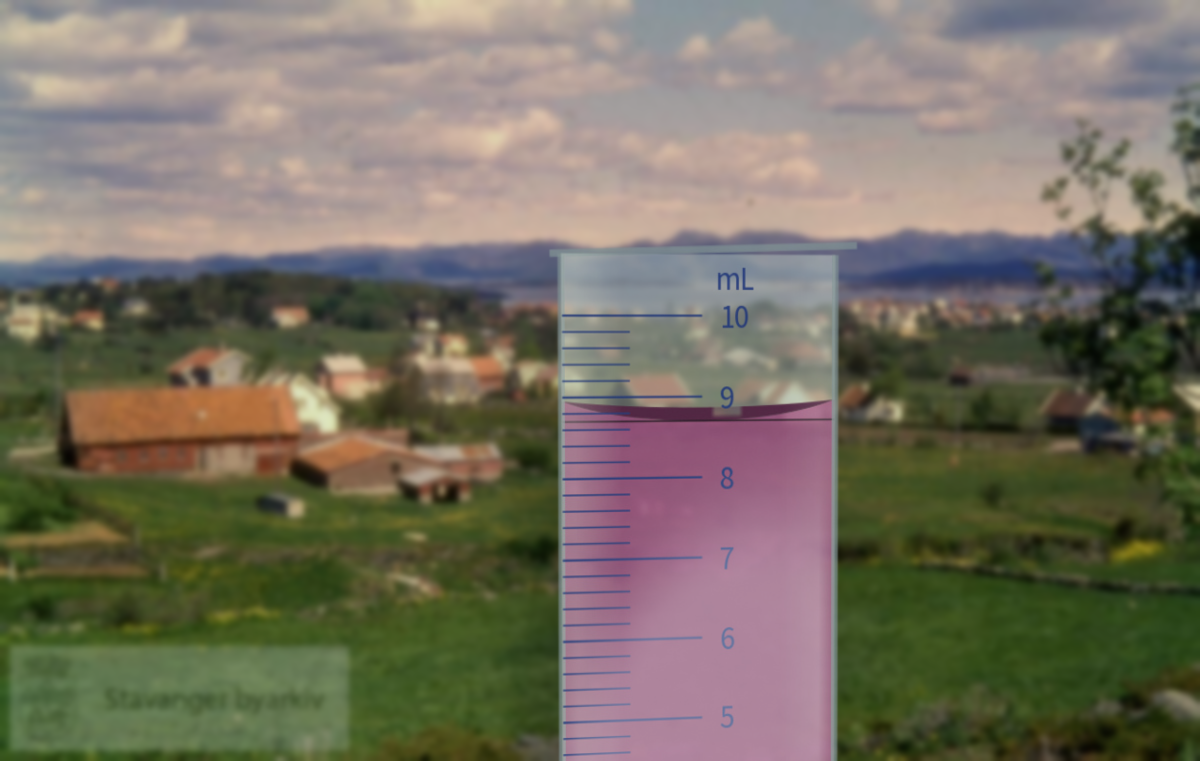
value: 8.7,mL
